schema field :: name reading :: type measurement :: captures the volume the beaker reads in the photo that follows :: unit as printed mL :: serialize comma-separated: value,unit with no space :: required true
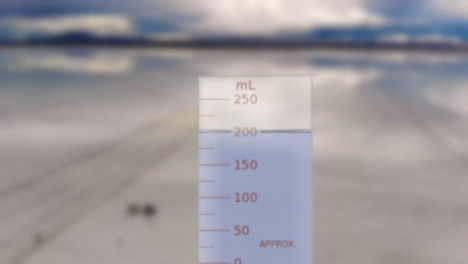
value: 200,mL
